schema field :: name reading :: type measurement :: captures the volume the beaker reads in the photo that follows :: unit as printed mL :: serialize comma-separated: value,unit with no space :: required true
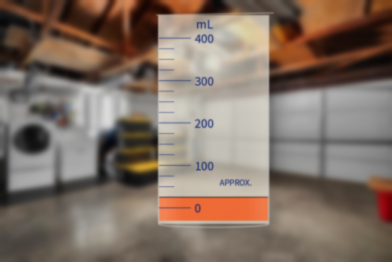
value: 25,mL
